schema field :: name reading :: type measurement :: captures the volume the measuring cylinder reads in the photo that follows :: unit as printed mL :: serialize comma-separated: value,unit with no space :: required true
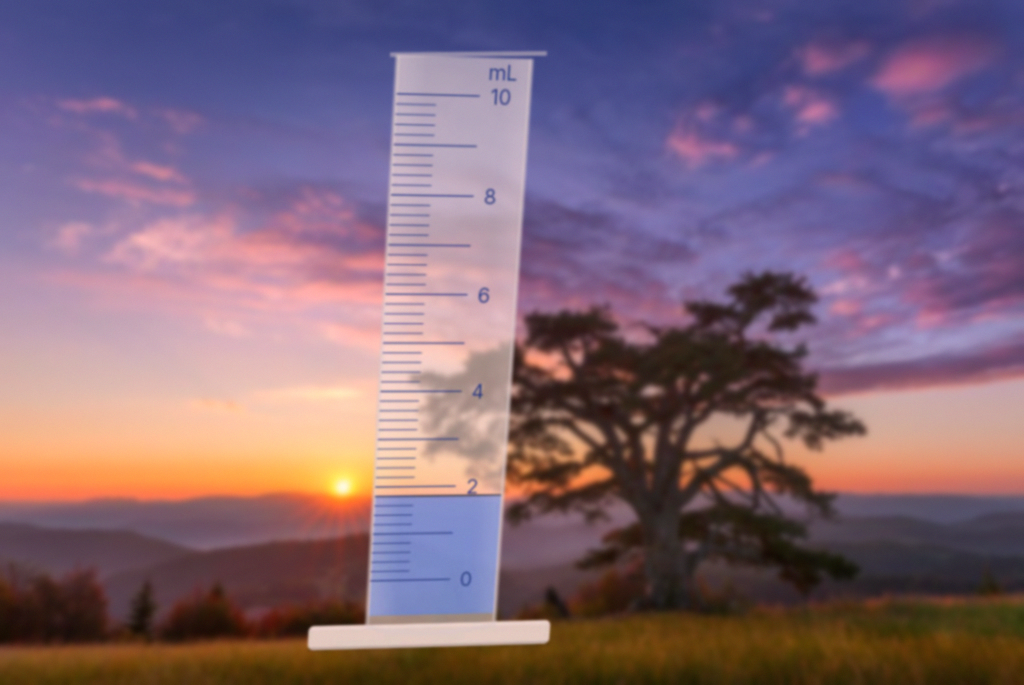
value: 1.8,mL
